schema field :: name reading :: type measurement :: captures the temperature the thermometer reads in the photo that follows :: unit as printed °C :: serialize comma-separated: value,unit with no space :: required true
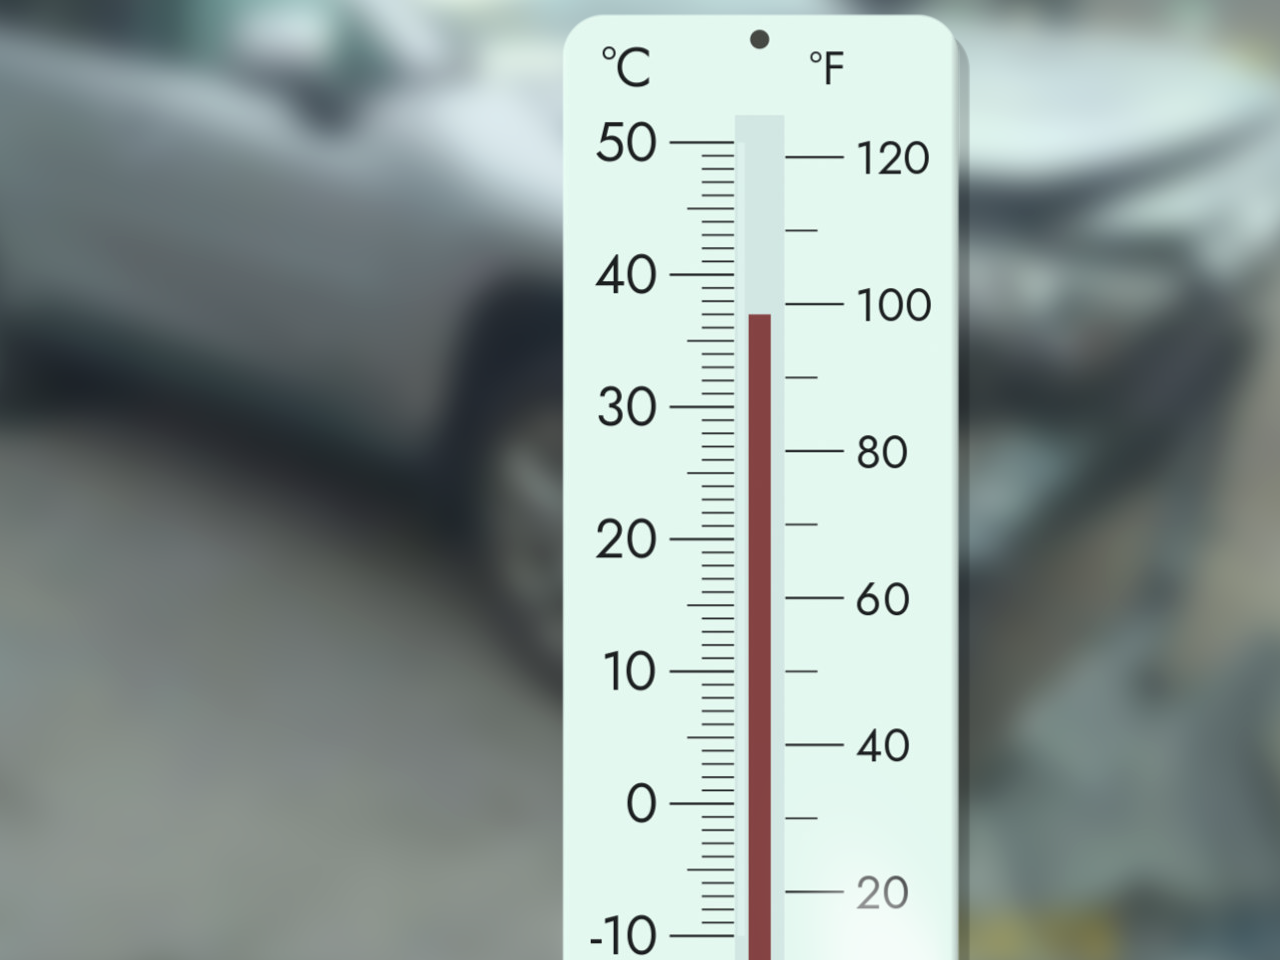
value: 37,°C
